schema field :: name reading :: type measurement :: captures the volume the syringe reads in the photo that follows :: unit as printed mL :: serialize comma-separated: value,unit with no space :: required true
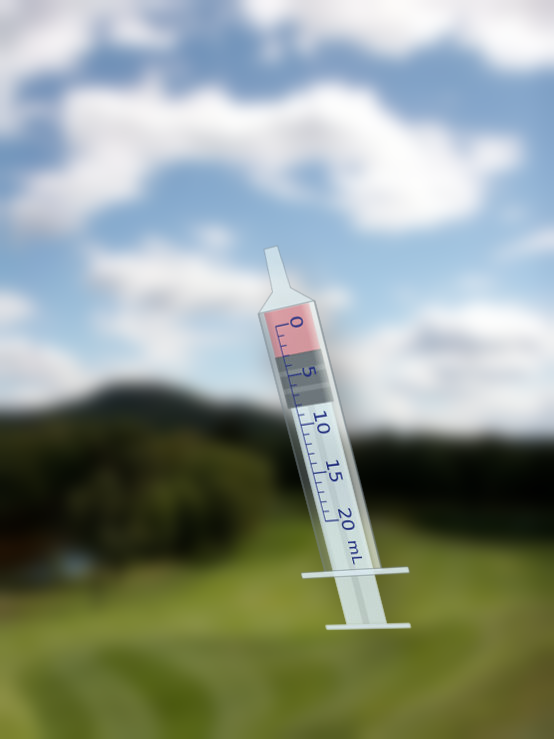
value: 3,mL
